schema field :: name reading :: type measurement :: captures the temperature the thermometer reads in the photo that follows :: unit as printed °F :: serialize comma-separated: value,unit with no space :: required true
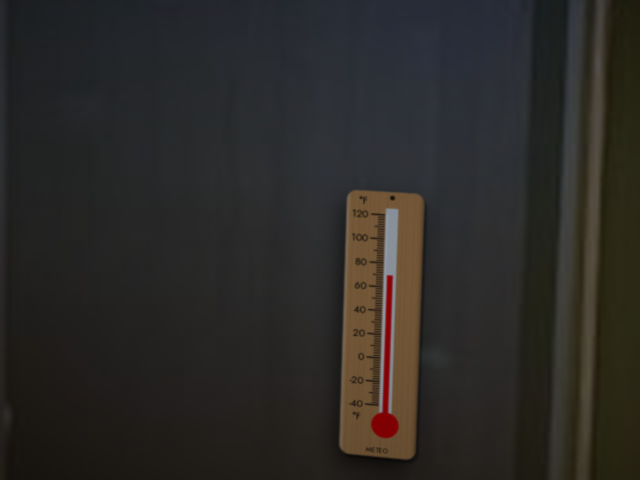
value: 70,°F
